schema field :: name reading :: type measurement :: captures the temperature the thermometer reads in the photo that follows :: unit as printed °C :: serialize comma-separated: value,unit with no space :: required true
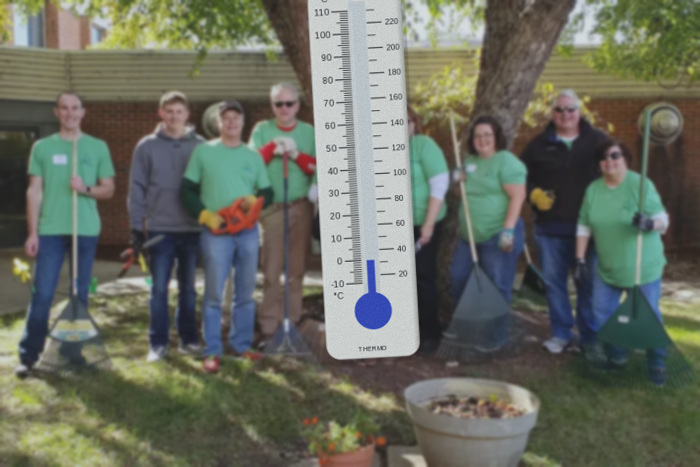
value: 0,°C
